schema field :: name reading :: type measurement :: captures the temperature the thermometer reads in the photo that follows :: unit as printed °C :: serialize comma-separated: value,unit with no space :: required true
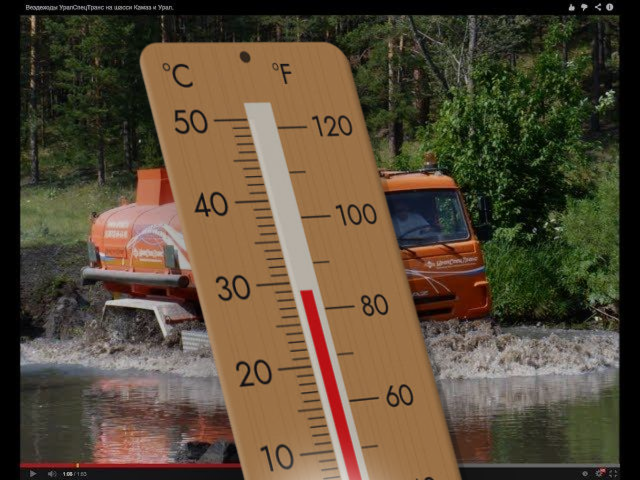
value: 29,°C
